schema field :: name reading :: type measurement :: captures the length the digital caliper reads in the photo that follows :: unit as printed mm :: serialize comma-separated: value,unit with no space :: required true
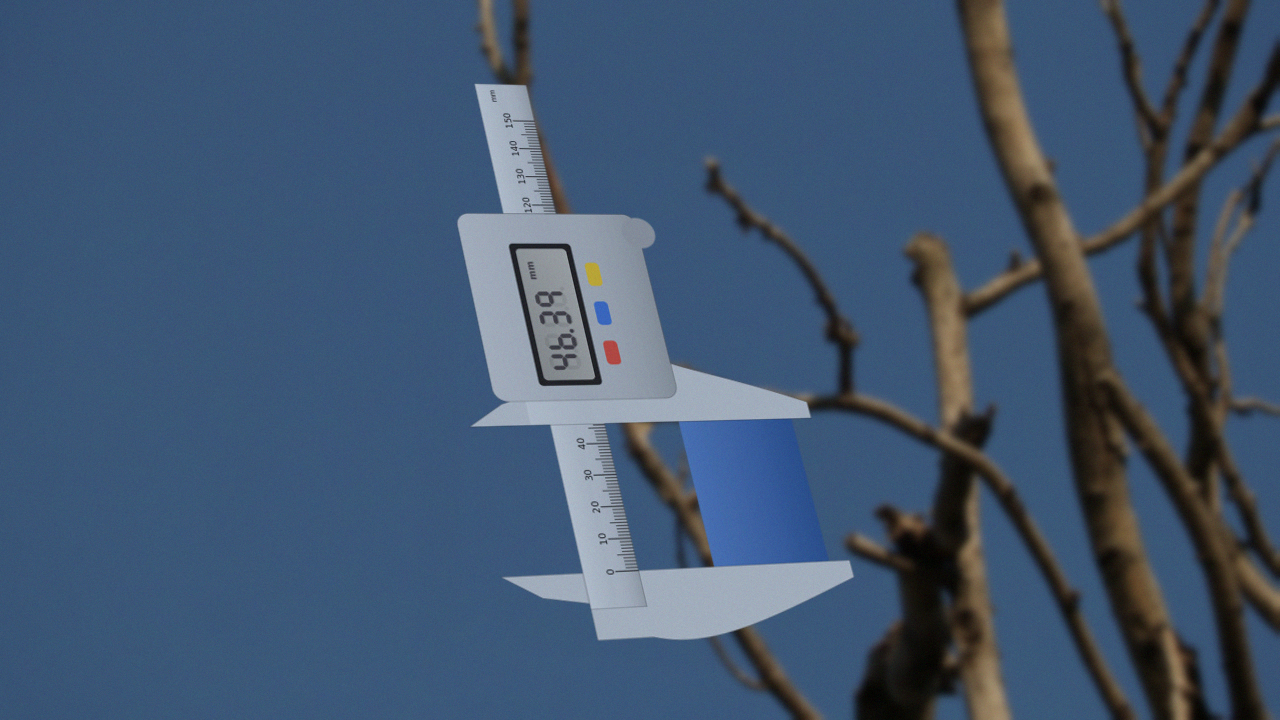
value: 46.39,mm
